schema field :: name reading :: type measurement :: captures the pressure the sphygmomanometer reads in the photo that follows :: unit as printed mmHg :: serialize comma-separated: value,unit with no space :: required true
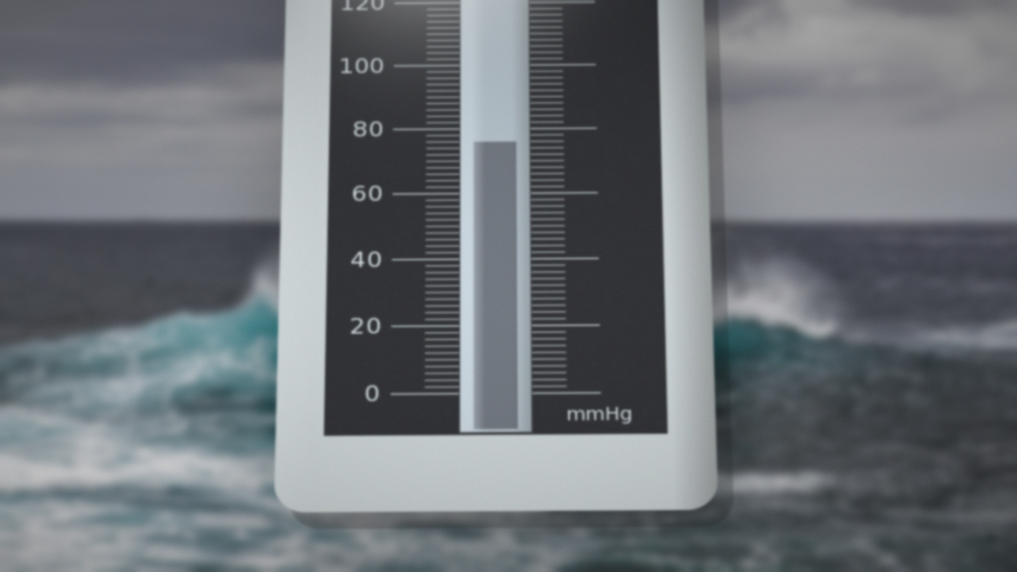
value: 76,mmHg
